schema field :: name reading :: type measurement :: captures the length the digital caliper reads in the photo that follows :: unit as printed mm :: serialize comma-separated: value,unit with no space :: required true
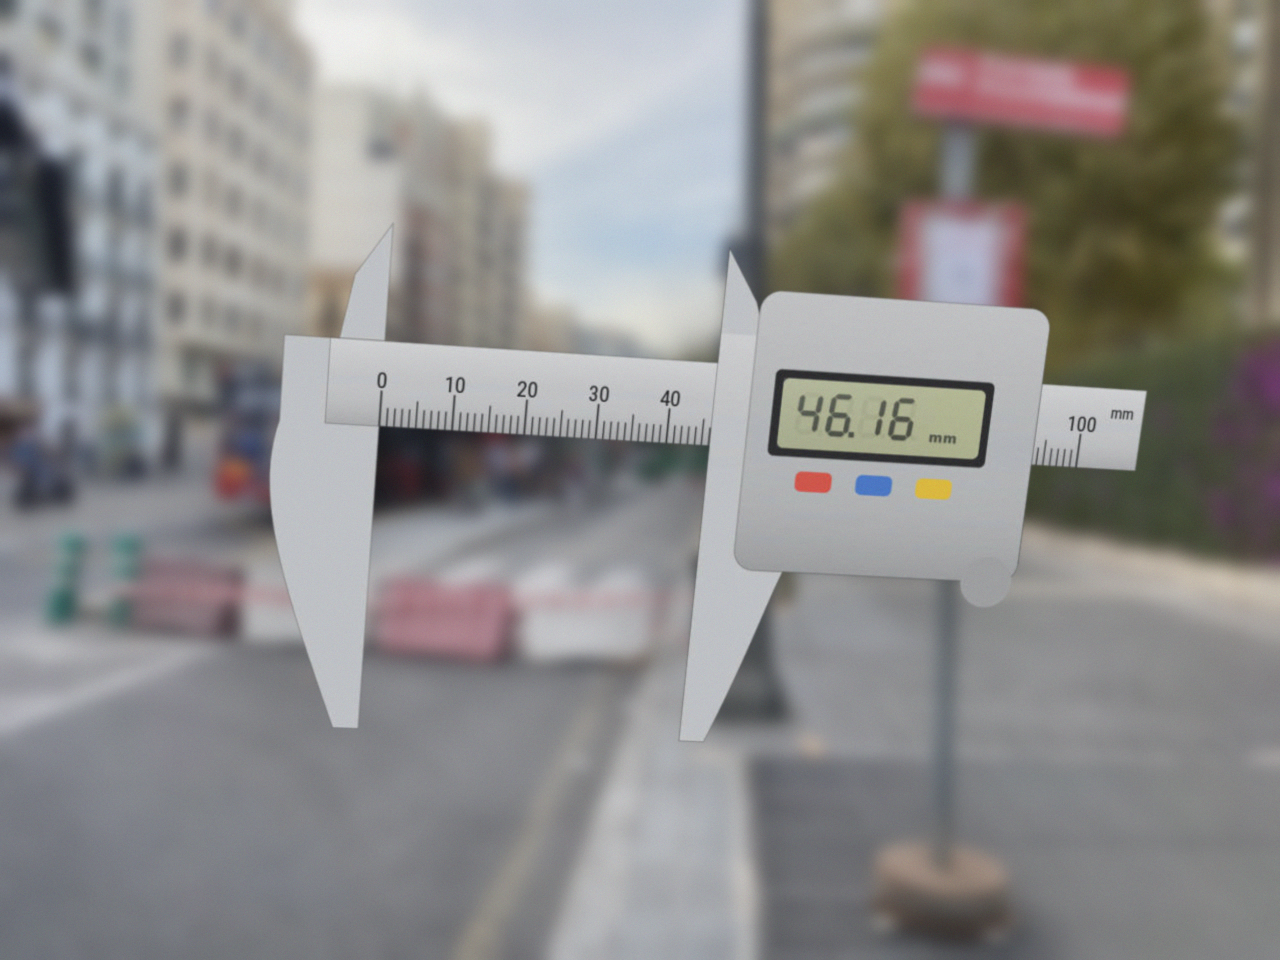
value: 46.16,mm
